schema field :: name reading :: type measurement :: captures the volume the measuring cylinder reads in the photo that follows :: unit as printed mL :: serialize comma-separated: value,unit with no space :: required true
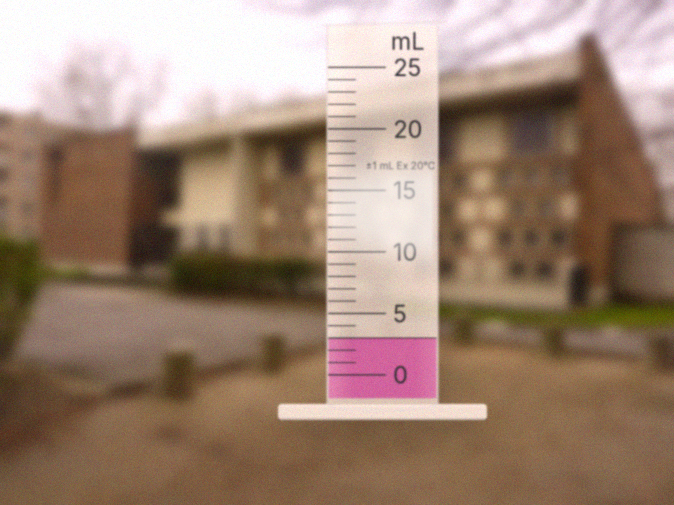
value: 3,mL
